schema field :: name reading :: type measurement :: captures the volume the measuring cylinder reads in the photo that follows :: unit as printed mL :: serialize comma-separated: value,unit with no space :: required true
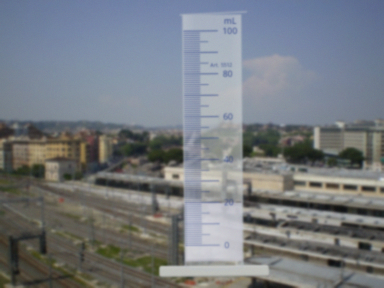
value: 20,mL
